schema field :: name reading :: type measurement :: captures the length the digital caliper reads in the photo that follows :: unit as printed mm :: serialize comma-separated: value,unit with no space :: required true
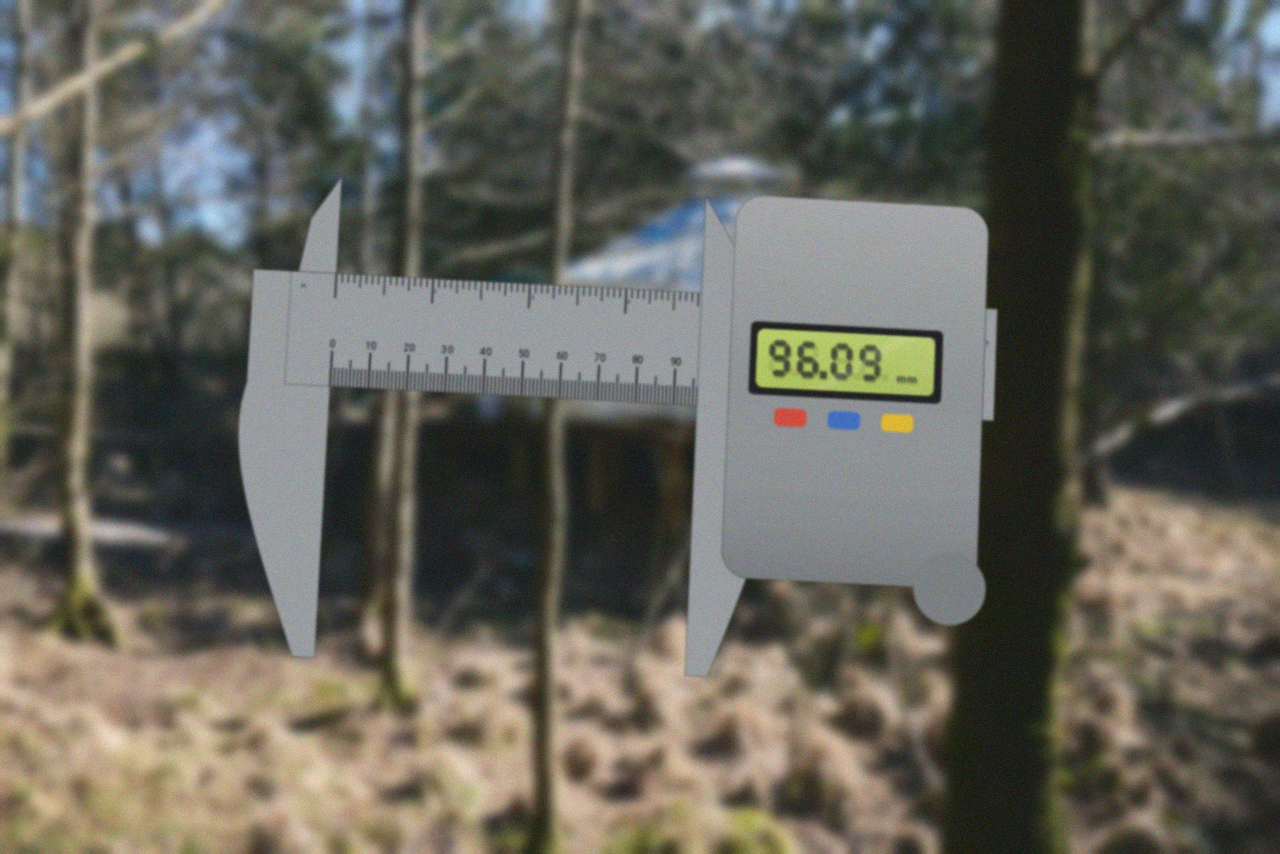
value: 96.09,mm
